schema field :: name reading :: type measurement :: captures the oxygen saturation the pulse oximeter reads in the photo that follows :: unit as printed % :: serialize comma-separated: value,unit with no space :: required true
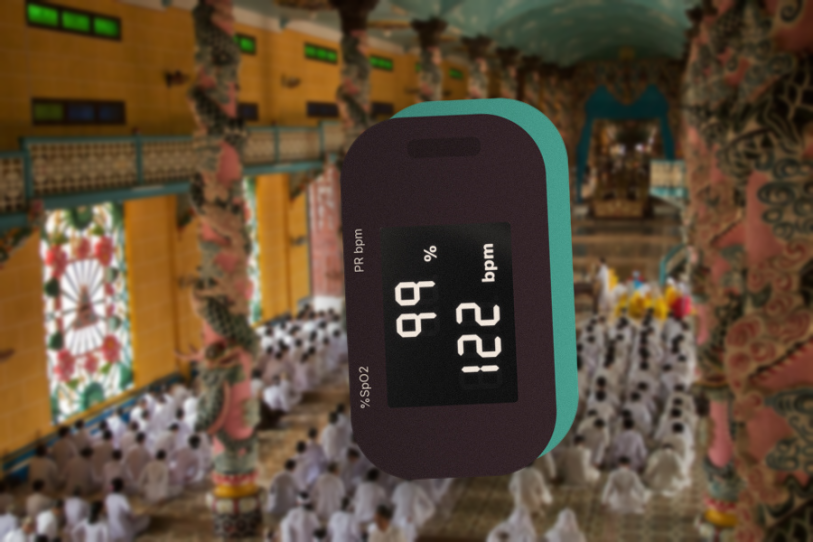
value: 99,%
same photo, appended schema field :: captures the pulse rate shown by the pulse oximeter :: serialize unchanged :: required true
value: 122,bpm
